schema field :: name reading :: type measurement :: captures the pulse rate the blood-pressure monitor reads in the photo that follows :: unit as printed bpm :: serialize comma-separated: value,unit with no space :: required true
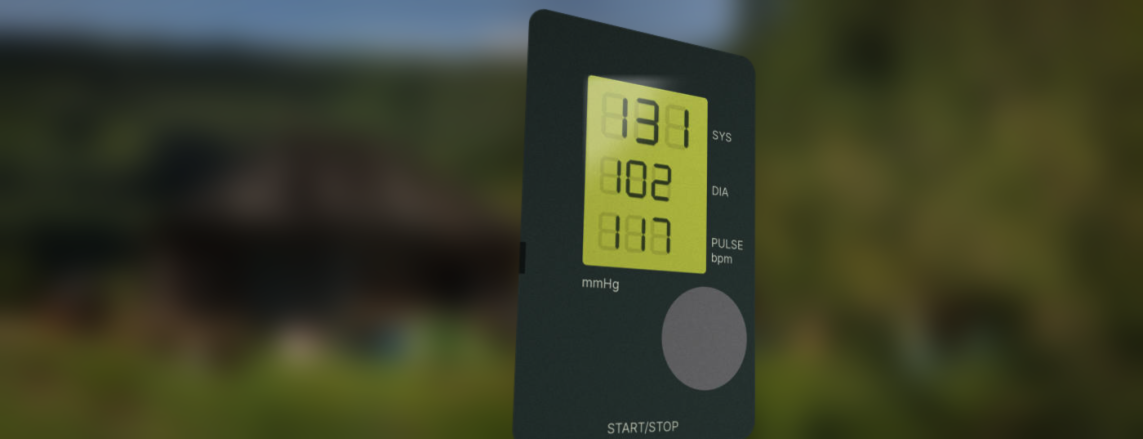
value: 117,bpm
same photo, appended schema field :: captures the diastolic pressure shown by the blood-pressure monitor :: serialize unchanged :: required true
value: 102,mmHg
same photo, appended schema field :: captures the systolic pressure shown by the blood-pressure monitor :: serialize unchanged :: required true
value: 131,mmHg
